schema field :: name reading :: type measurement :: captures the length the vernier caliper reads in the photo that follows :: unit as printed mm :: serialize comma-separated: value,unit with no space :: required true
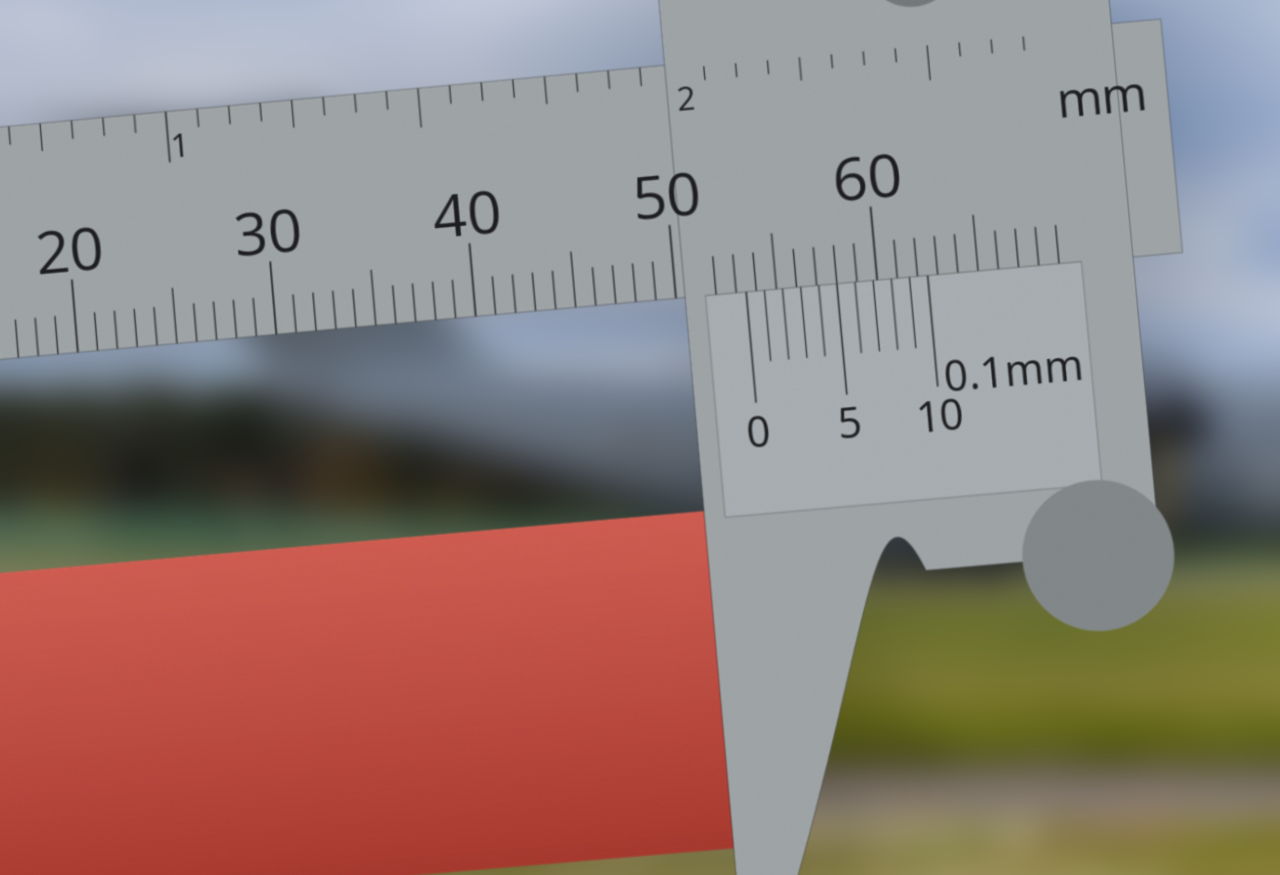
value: 53.5,mm
